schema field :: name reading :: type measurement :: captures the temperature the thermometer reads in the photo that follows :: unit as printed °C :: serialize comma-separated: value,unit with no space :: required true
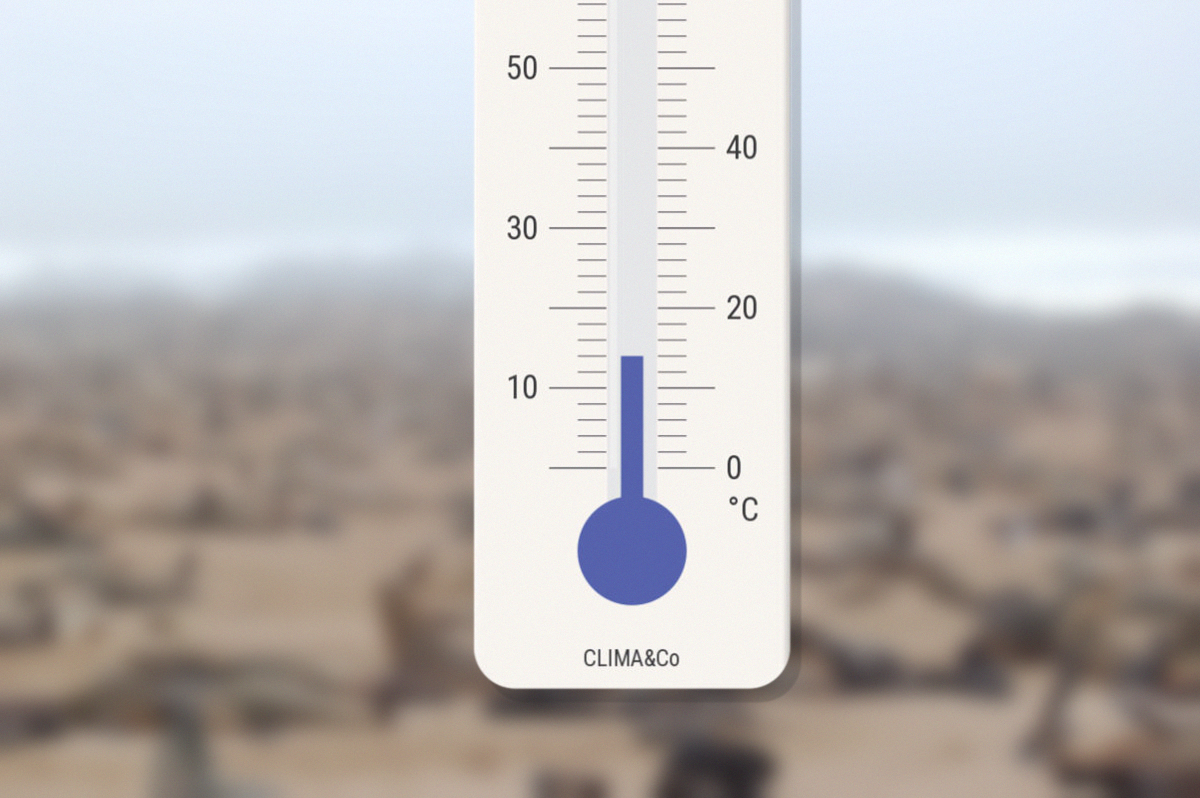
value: 14,°C
